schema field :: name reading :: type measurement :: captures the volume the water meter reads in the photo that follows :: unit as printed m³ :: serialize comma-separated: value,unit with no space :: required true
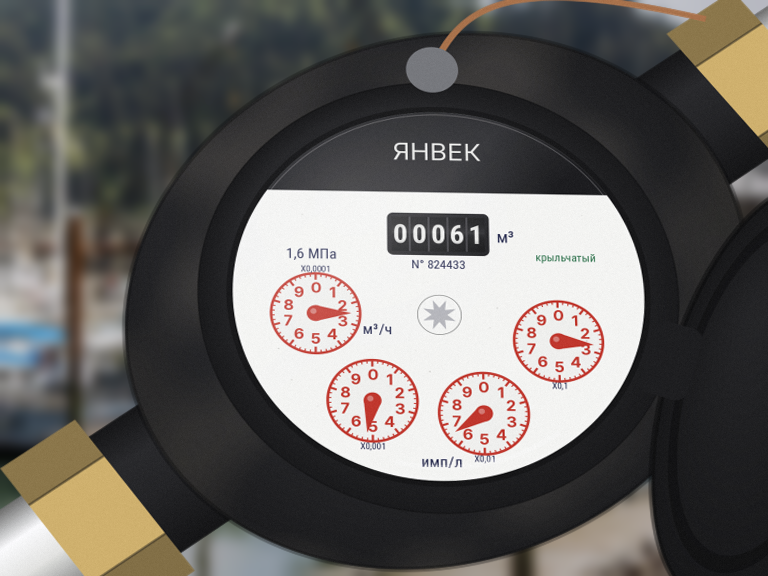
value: 61.2652,m³
